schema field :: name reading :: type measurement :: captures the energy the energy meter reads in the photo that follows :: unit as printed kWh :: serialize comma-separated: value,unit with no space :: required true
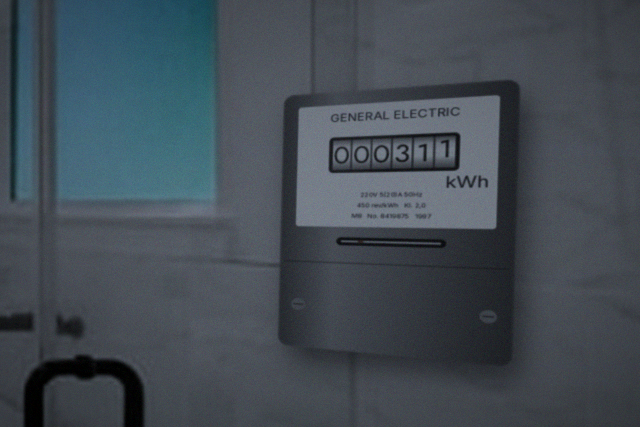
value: 311,kWh
